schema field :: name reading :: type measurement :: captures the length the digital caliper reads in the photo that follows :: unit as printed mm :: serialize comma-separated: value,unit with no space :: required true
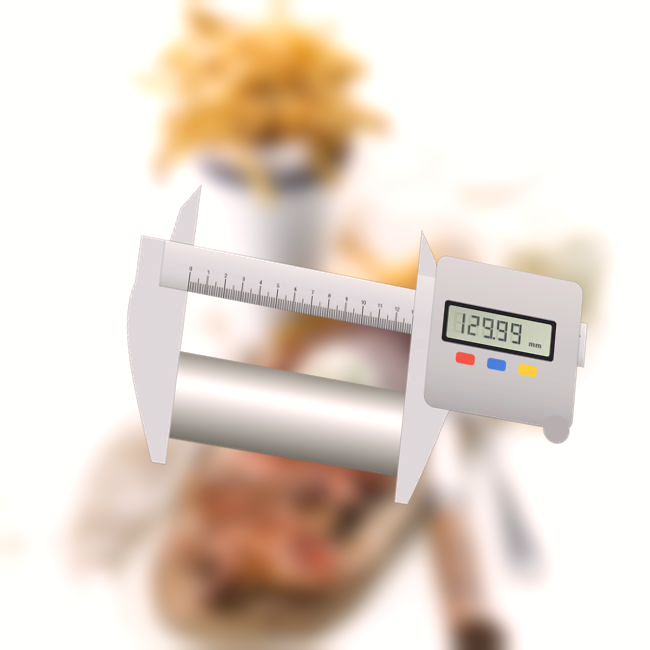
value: 129.99,mm
